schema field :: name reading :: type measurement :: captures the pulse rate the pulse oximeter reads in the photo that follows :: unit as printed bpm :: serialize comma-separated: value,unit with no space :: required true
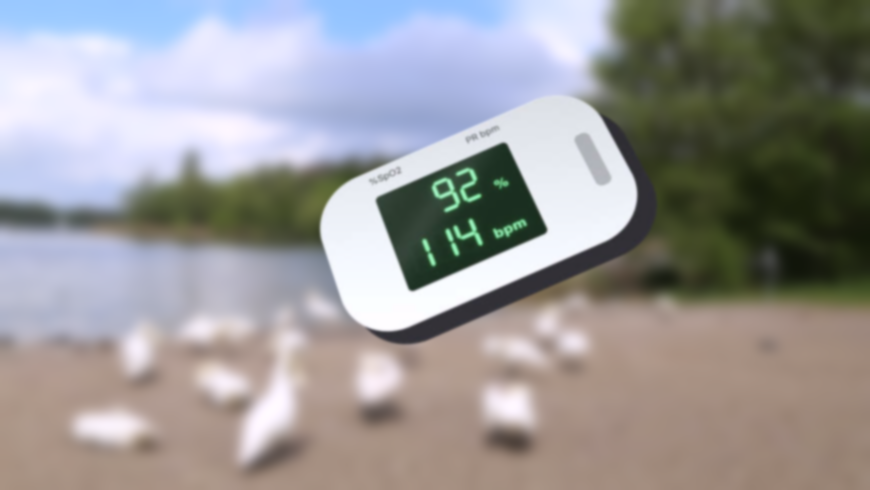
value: 114,bpm
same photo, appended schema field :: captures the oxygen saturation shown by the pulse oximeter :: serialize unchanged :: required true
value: 92,%
